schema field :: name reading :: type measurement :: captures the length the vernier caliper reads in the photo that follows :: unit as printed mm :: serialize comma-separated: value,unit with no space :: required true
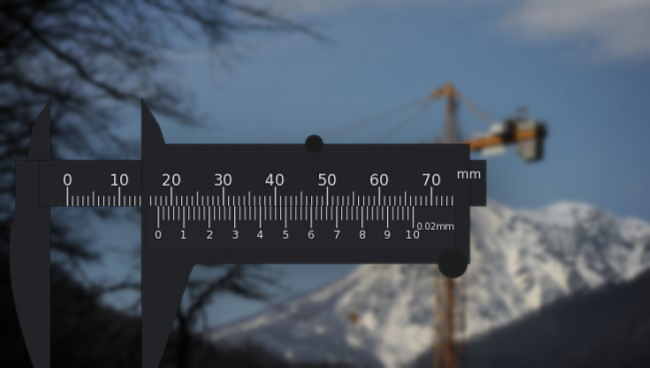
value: 17.5,mm
